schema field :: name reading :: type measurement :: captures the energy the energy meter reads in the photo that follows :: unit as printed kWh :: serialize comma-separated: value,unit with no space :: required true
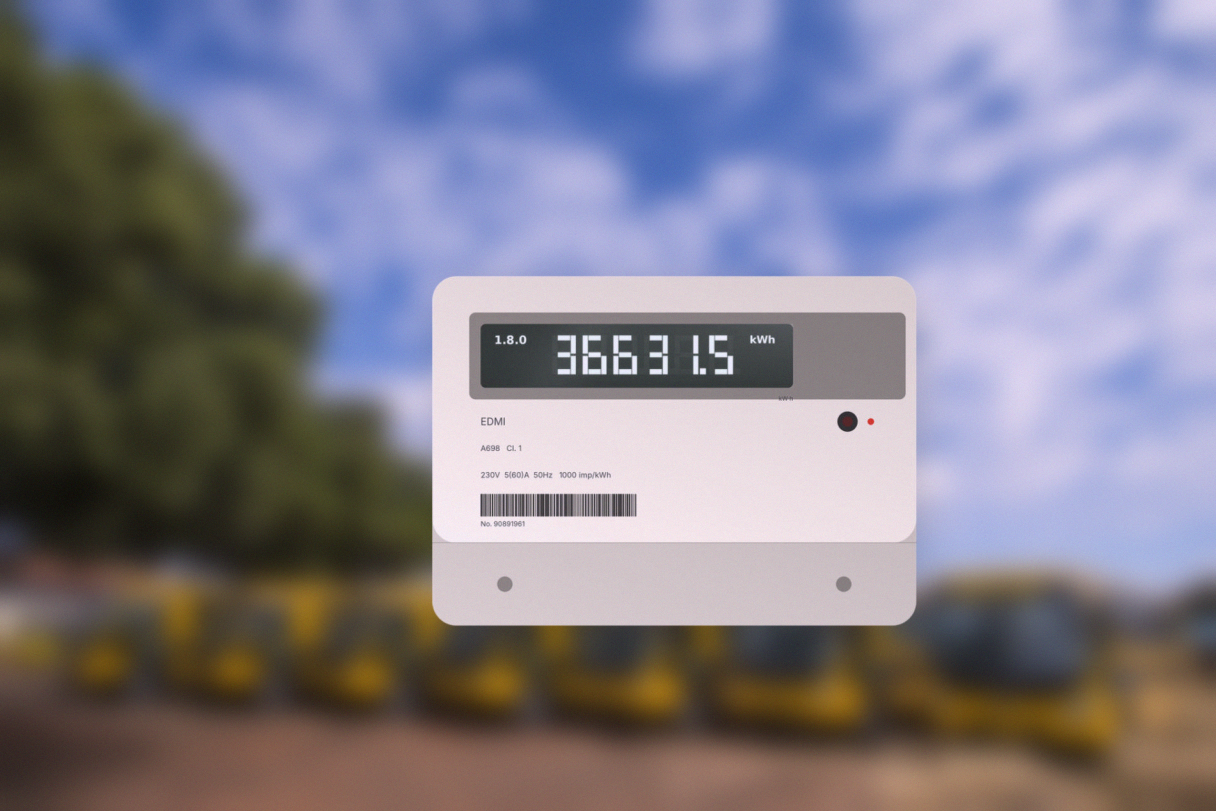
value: 36631.5,kWh
